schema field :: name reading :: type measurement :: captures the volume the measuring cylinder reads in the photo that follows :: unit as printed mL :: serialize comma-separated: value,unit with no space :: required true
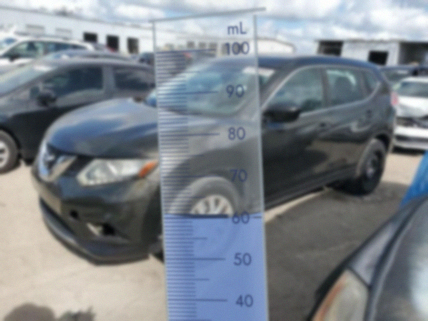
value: 60,mL
